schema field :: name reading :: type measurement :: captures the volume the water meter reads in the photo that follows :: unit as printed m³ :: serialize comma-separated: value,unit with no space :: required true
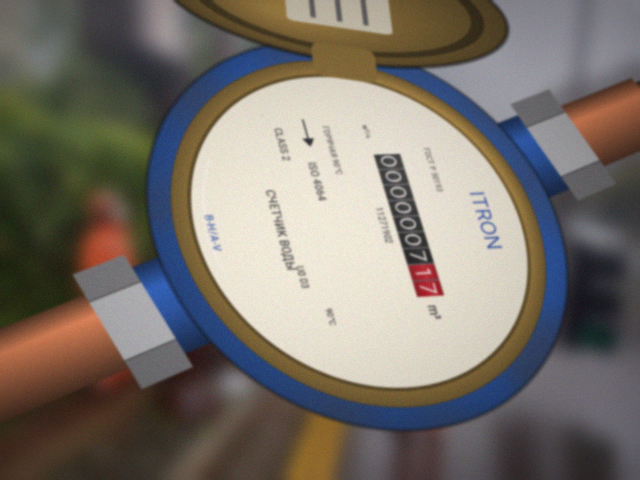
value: 7.17,m³
